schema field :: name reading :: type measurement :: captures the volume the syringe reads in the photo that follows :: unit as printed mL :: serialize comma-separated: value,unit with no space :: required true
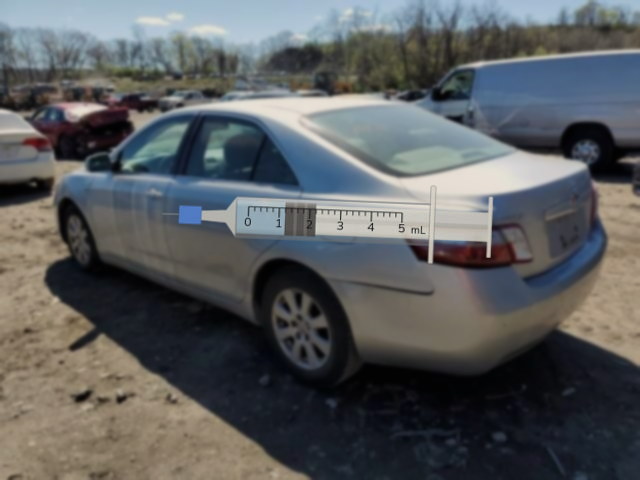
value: 1.2,mL
